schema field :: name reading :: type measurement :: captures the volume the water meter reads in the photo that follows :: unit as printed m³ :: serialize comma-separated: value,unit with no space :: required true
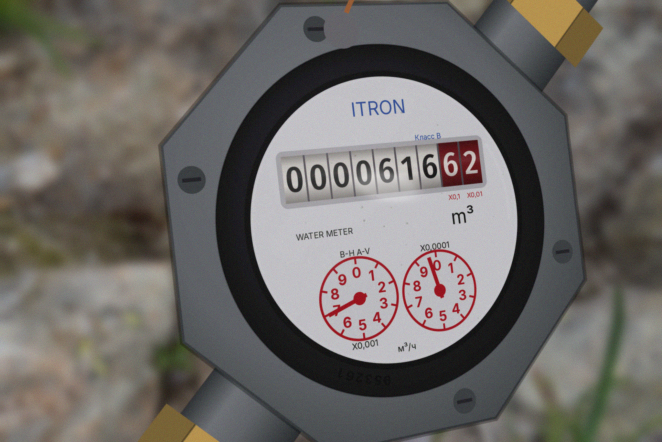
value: 616.6269,m³
